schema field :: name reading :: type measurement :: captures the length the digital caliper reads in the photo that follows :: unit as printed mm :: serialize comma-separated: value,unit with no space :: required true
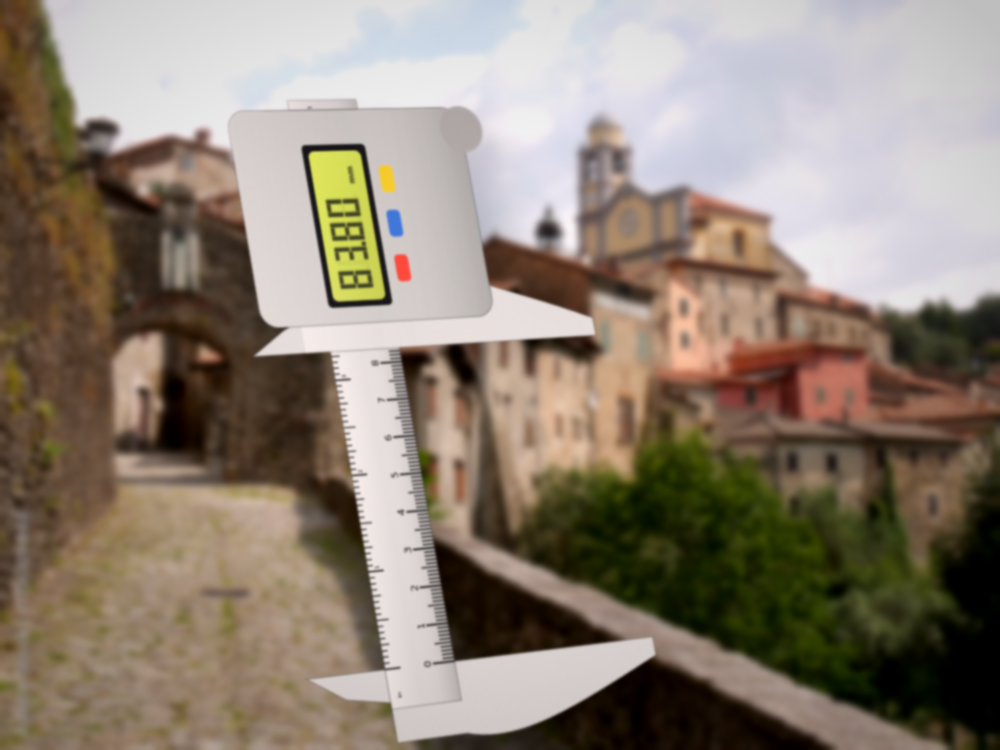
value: 83.80,mm
